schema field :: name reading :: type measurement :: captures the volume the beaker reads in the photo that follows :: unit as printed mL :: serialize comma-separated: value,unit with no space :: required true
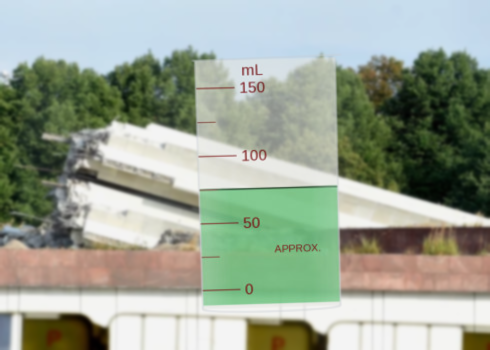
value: 75,mL
